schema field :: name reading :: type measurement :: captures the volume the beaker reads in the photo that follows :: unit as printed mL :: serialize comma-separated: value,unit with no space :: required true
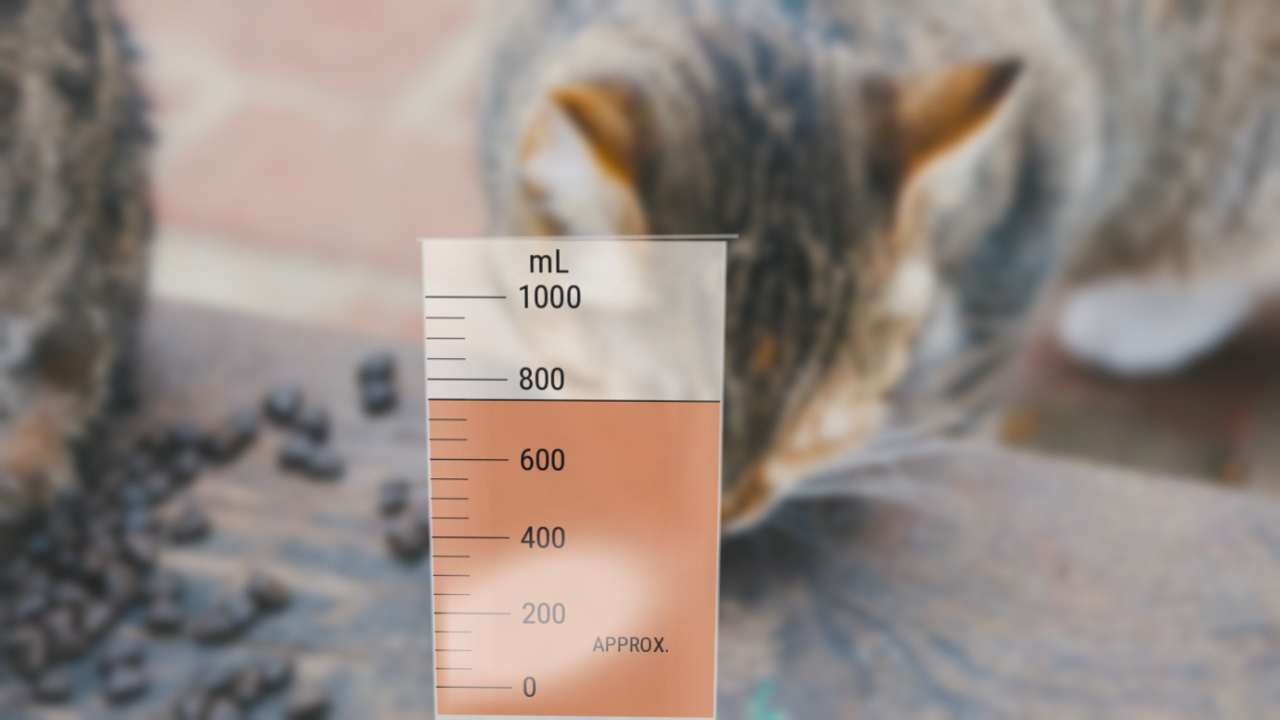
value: 750,mL
